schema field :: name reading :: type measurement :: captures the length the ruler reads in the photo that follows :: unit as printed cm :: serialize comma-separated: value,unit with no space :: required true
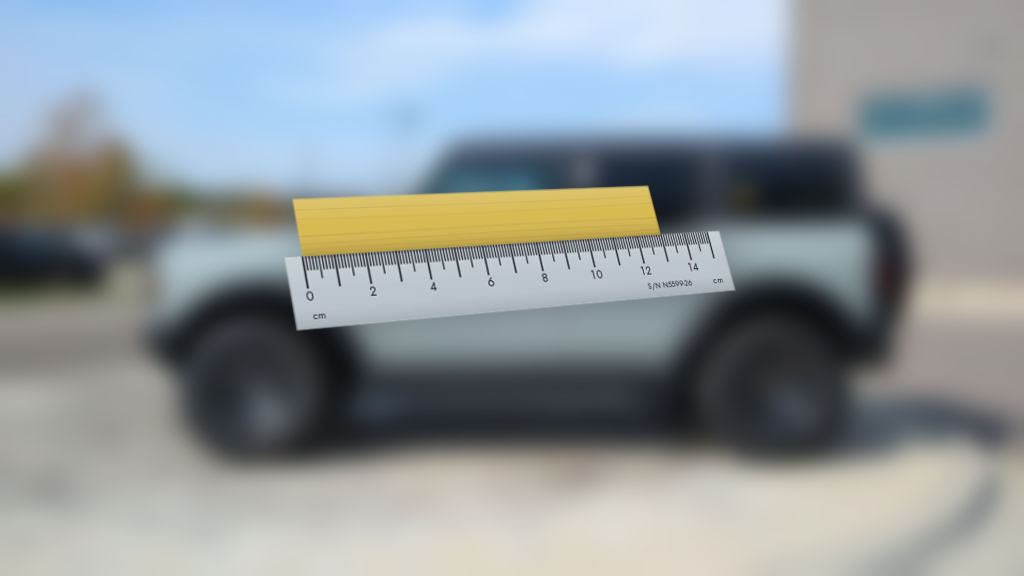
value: 13,cm
